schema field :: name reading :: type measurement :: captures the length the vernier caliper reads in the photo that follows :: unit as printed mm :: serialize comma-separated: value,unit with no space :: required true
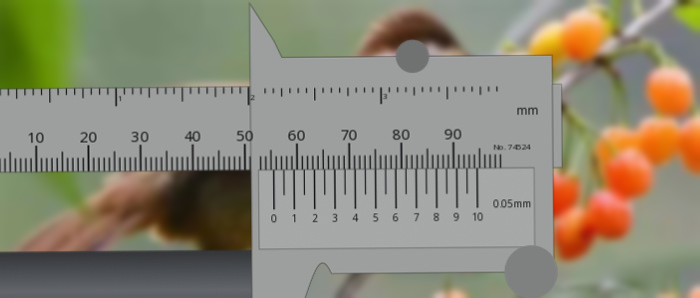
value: 55.5,mm
